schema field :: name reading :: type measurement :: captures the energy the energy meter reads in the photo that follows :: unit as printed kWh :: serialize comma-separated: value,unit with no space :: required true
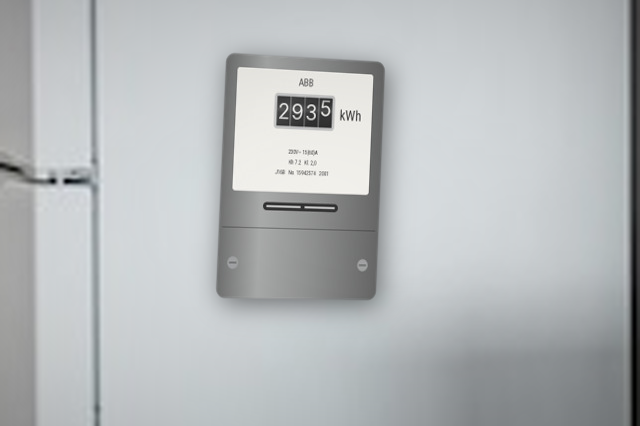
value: 2935,kWh
